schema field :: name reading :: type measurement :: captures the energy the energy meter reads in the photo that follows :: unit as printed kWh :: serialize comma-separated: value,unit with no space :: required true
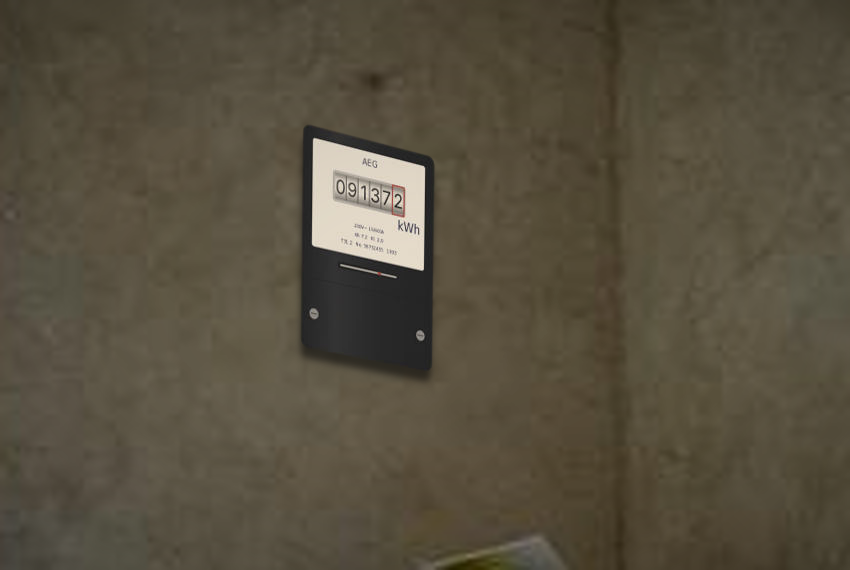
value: 9137.2,kWh
